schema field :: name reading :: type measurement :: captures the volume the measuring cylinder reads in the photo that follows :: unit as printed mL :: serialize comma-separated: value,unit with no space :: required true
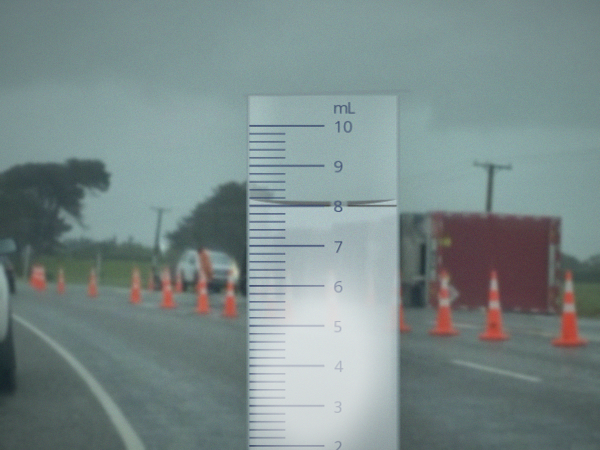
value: 8,mL
